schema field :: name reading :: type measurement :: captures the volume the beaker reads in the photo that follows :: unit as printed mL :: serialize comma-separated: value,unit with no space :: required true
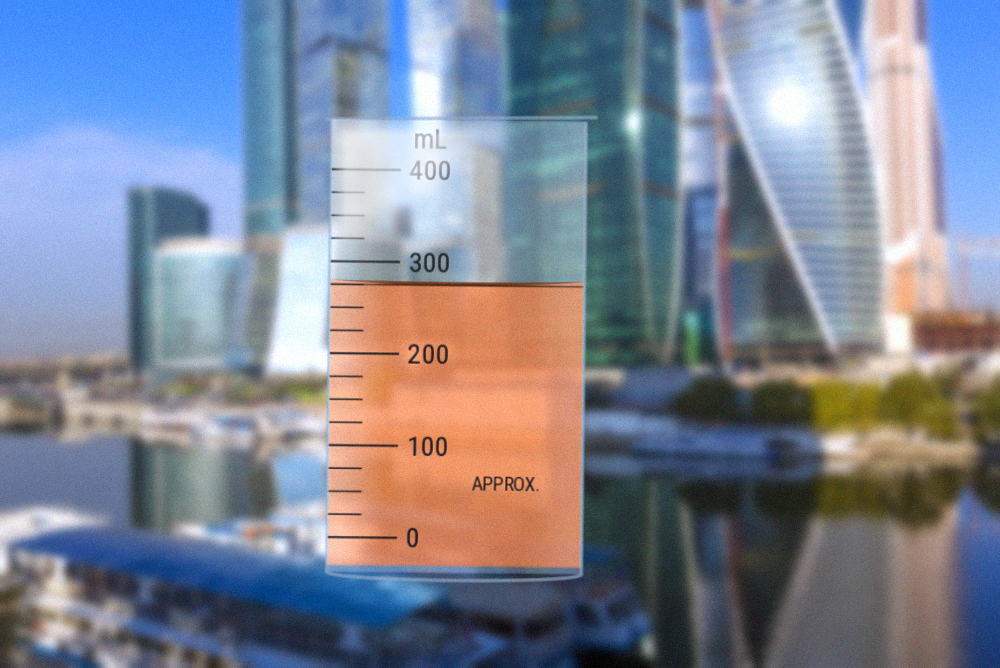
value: 275,mL
